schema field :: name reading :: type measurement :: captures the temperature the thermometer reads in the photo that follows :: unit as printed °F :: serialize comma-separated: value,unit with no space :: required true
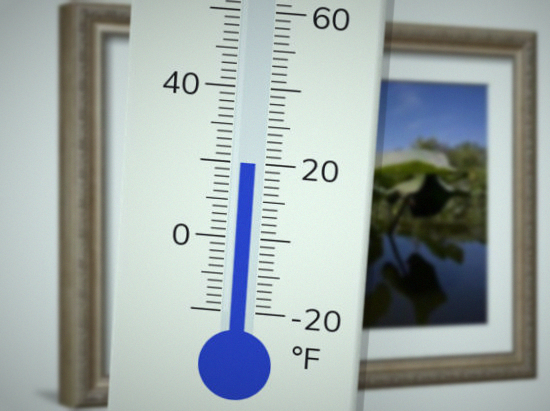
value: 20,°F
